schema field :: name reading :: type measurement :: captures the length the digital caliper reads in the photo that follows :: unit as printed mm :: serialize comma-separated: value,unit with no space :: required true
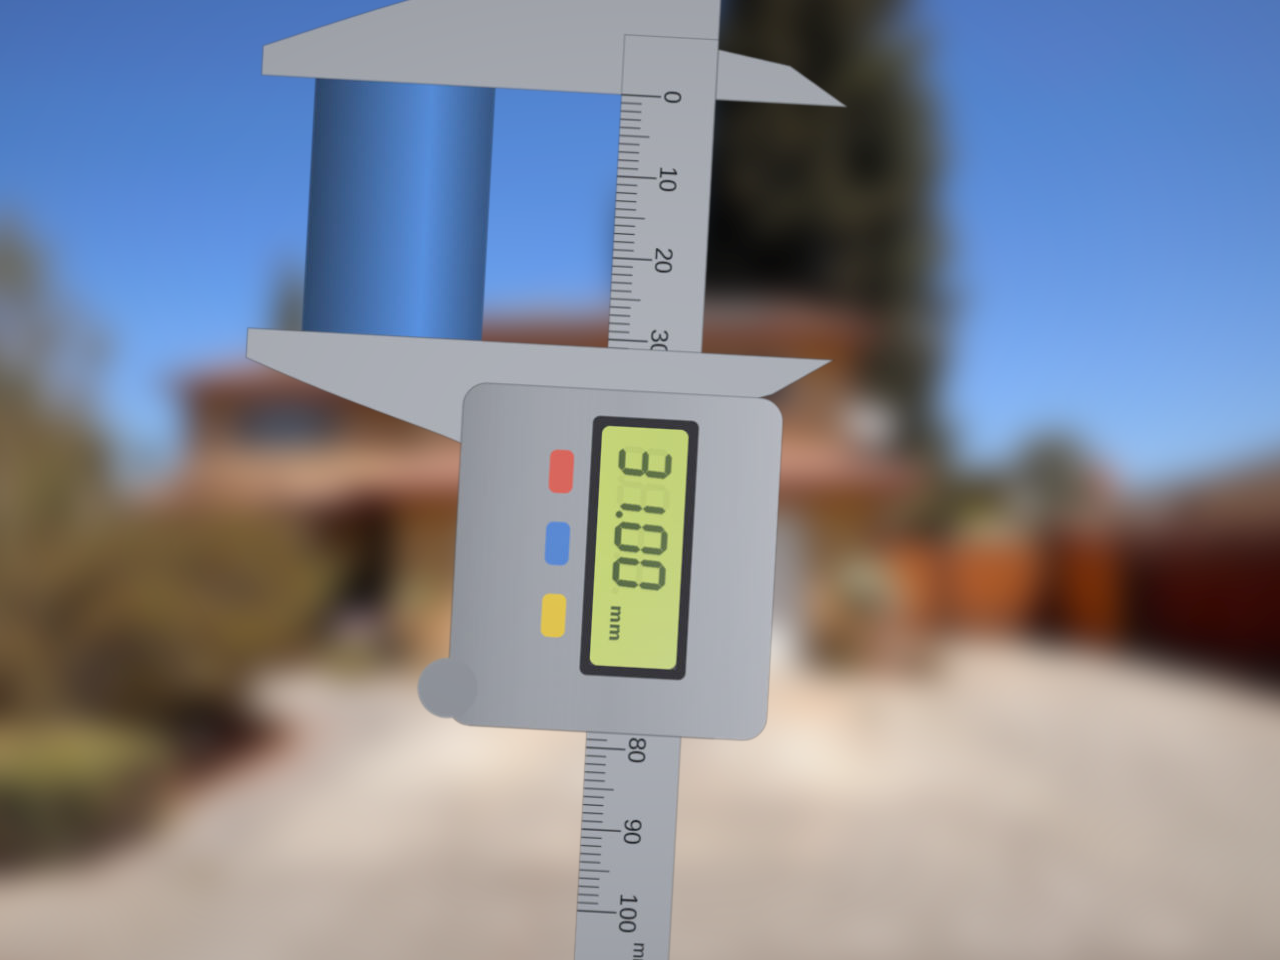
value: 31.00,mm
